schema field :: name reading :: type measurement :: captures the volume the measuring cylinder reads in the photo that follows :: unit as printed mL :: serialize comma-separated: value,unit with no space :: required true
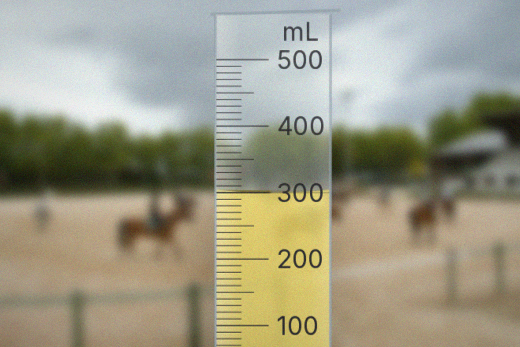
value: 300,mL
